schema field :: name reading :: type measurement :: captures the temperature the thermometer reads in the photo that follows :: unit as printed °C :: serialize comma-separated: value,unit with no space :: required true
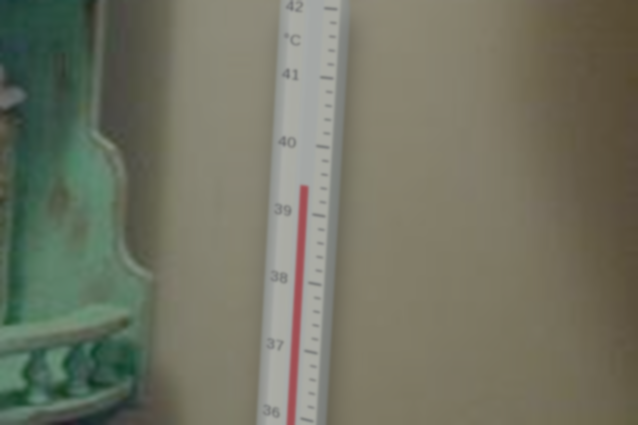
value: 39.4,°C
